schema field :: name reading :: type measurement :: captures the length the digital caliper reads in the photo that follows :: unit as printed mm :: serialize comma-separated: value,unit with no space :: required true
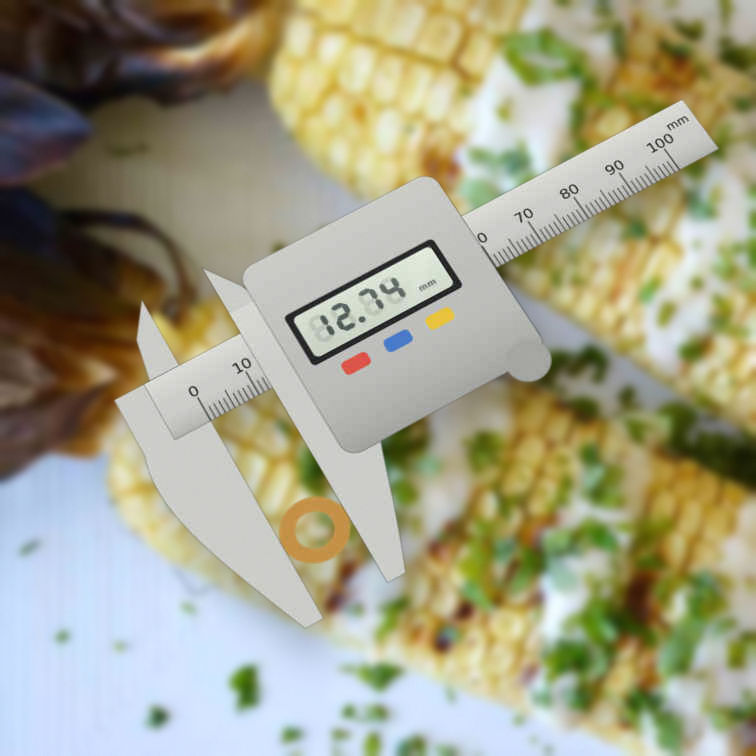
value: 12.74,mm
